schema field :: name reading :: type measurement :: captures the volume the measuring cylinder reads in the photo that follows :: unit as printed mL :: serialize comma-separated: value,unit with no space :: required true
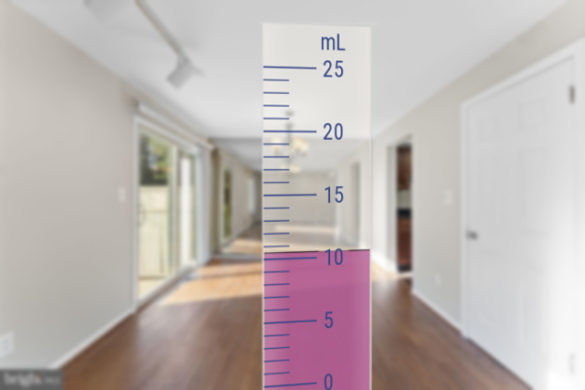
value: 10.5,mL
